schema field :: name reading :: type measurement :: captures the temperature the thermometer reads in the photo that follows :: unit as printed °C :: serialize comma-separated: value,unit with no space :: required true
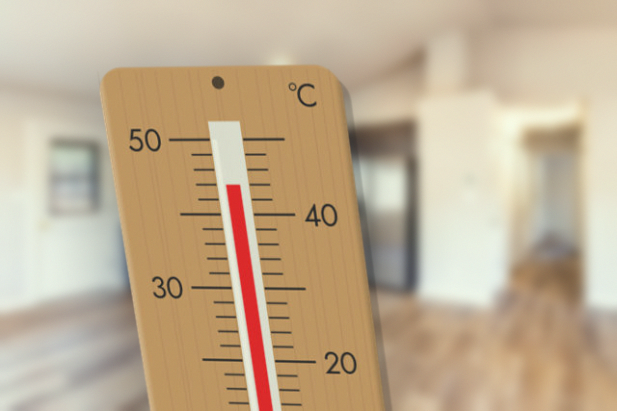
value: 44,°C
